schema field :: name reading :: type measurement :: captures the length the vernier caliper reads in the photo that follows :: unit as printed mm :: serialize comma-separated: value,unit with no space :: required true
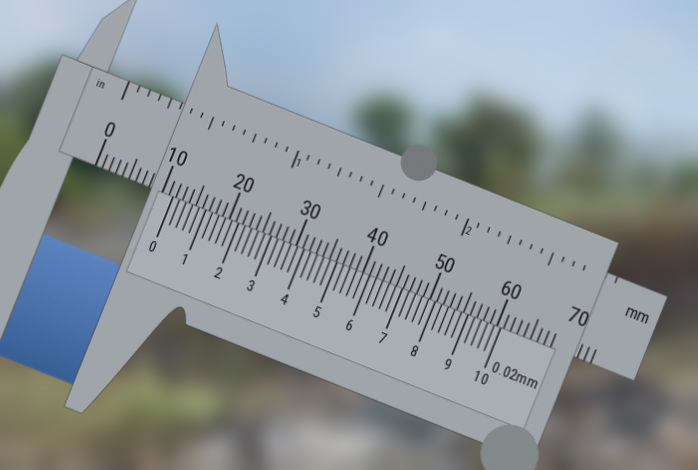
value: 11.6,mm
